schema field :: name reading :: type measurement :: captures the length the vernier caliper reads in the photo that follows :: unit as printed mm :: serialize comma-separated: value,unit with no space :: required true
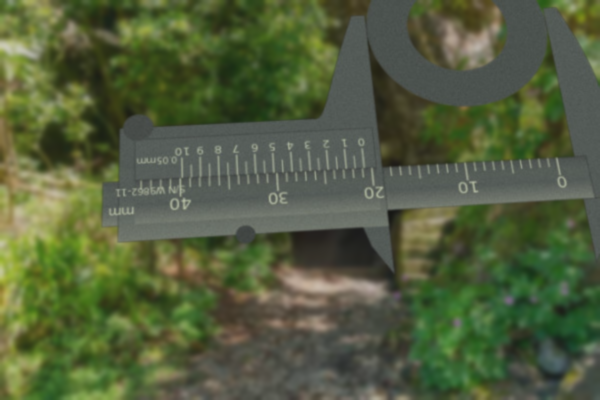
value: 20.8,mm
